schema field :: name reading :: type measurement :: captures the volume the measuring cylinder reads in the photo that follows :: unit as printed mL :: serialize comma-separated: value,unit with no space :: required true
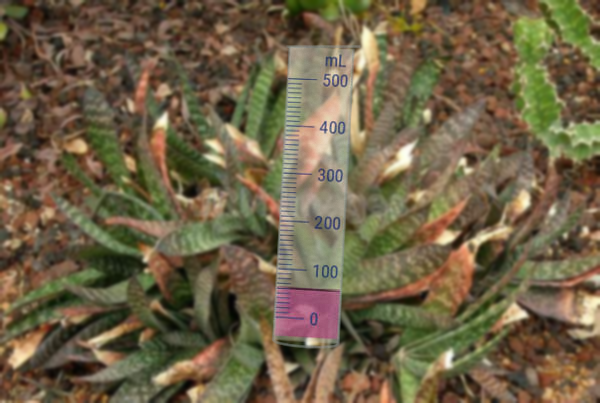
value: 60,mL
